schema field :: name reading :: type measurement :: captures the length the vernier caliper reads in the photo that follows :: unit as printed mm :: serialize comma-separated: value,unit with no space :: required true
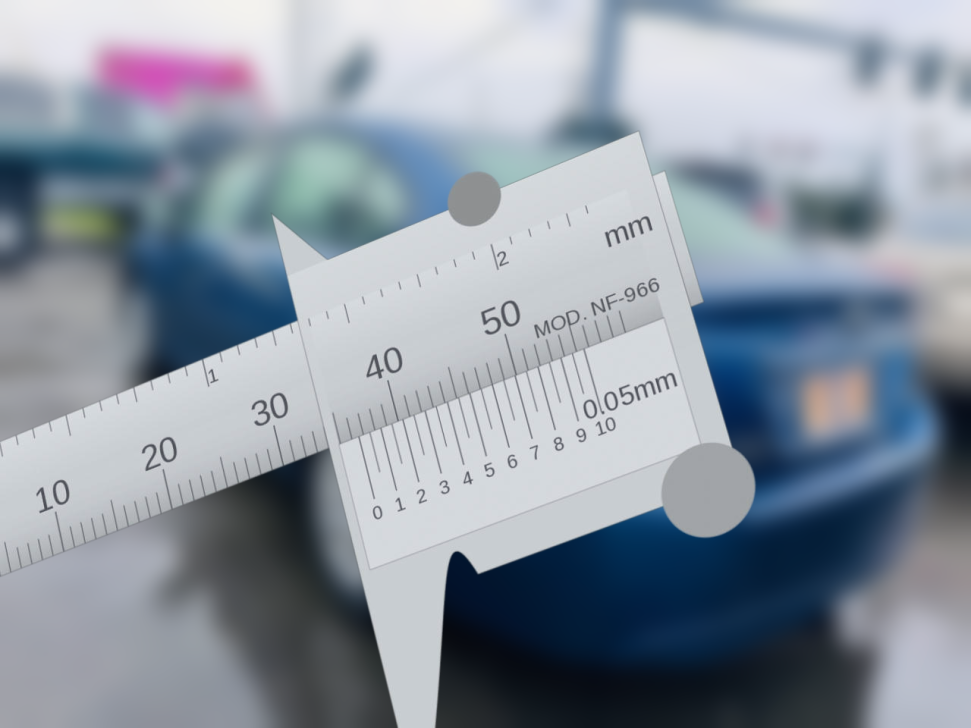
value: 36.6,mm
